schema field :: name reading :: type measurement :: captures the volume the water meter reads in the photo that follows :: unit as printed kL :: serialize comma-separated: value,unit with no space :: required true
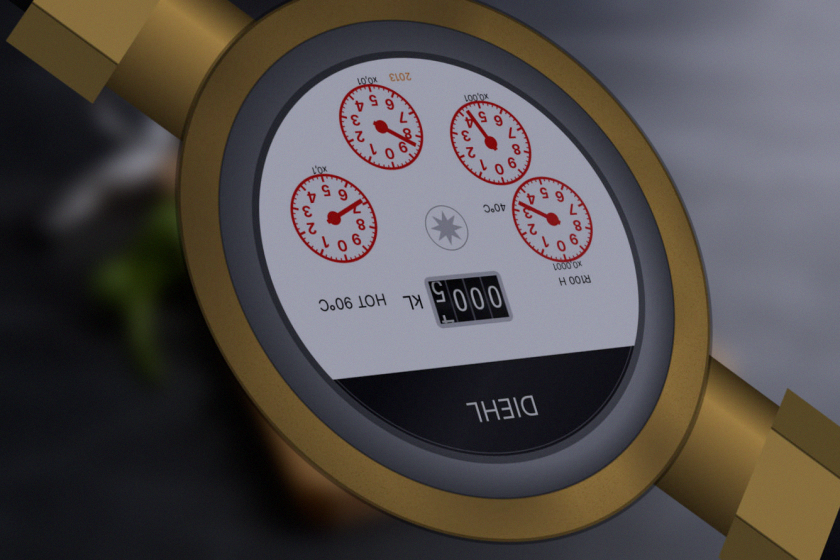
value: 4.6843,kL
